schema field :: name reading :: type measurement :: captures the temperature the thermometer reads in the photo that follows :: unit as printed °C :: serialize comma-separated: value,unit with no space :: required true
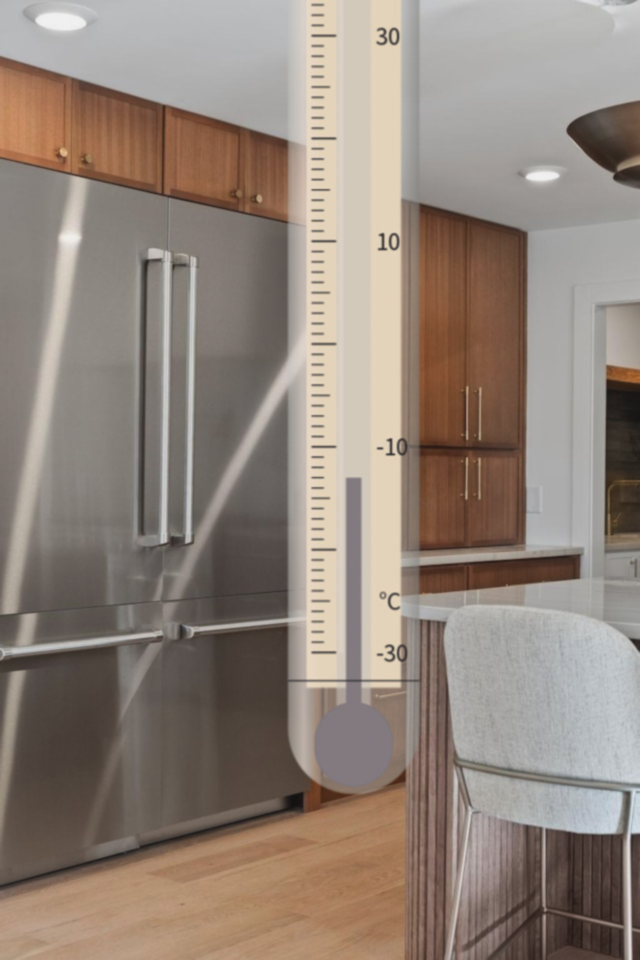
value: -13,°C
